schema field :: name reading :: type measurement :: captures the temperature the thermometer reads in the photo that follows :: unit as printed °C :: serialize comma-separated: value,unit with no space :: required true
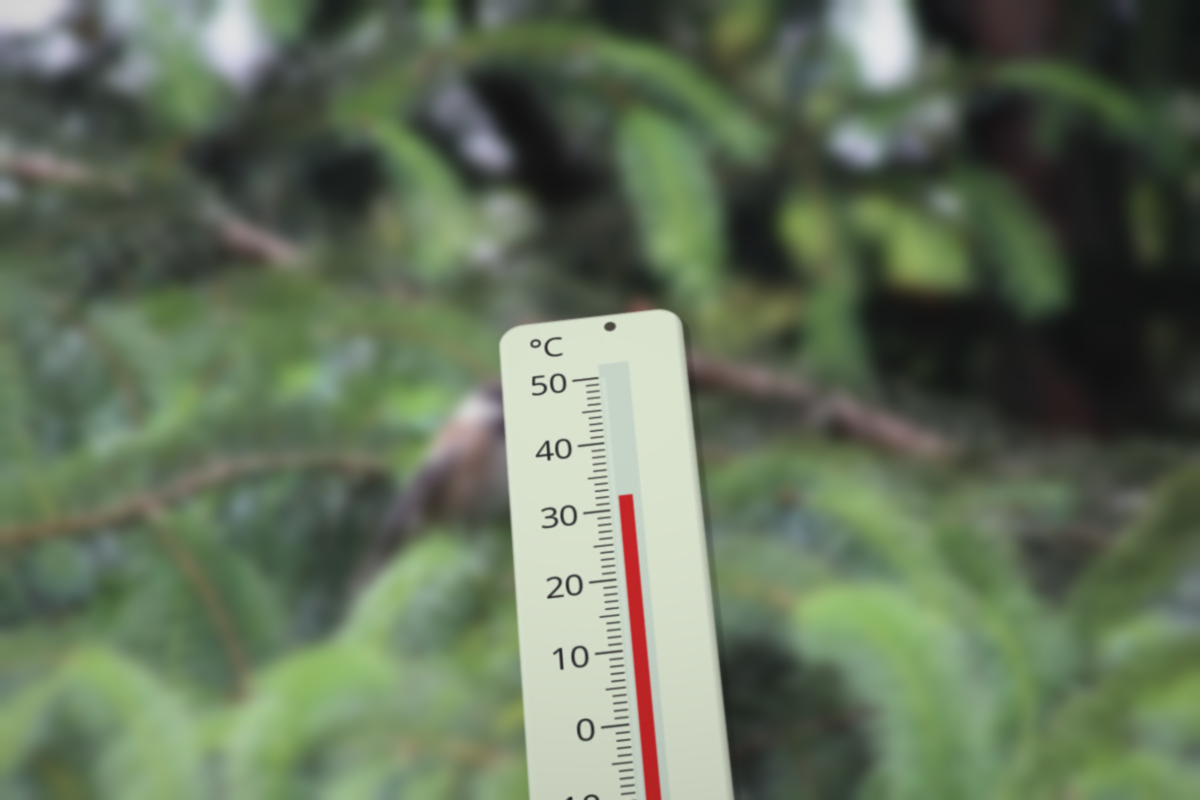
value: 32,°C
